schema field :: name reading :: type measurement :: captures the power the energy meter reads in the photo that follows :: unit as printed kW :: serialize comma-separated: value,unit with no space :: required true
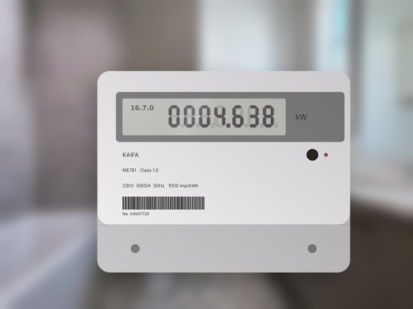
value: 4.638,kW
